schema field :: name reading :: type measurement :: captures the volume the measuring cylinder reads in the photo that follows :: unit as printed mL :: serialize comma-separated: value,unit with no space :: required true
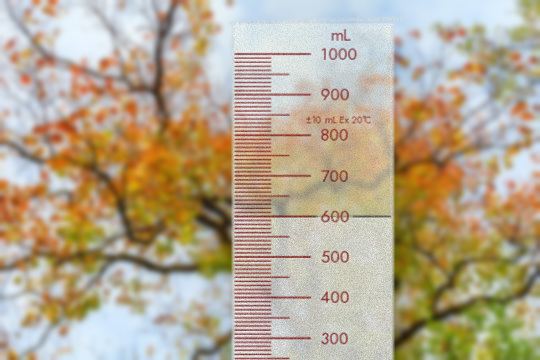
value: 600,mL
